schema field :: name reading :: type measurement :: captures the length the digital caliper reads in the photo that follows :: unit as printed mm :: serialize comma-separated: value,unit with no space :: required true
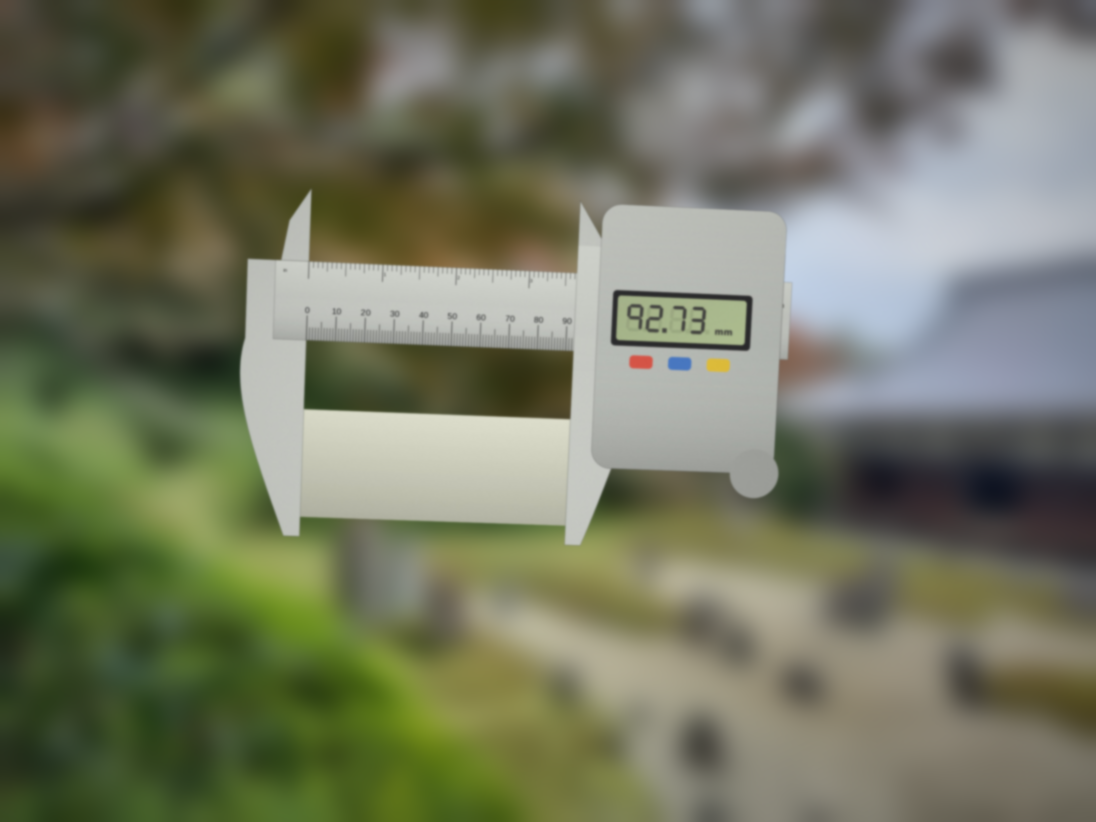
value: 92.73,mm
